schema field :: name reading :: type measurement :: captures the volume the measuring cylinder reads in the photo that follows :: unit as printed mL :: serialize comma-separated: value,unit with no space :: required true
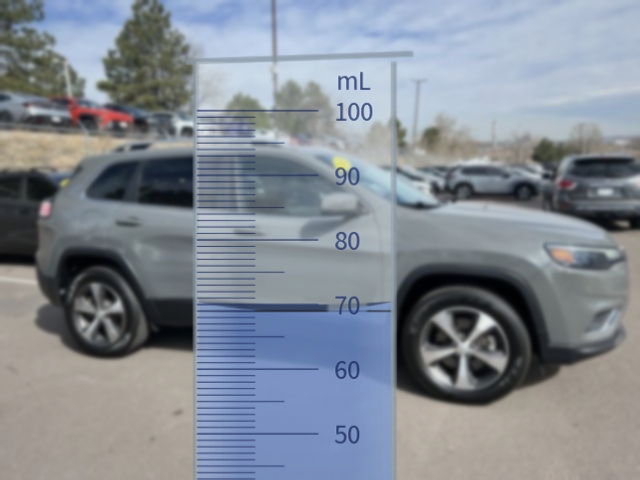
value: 69,mL
